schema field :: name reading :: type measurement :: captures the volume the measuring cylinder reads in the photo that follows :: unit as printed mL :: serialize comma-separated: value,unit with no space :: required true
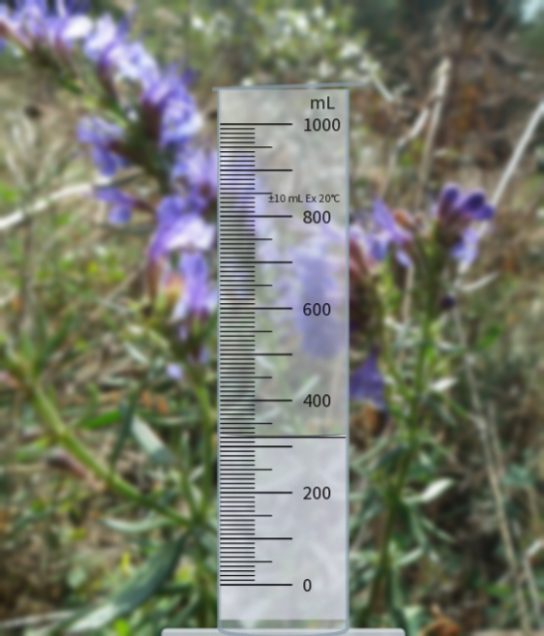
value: 320,mL
